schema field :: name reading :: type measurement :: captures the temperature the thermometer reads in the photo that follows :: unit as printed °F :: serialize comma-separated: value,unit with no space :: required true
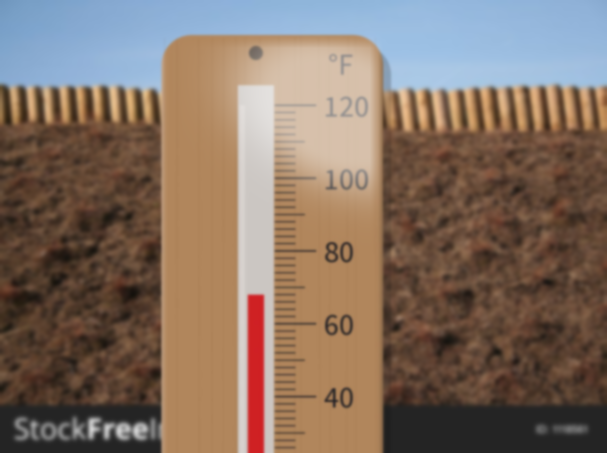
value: 68,°F
